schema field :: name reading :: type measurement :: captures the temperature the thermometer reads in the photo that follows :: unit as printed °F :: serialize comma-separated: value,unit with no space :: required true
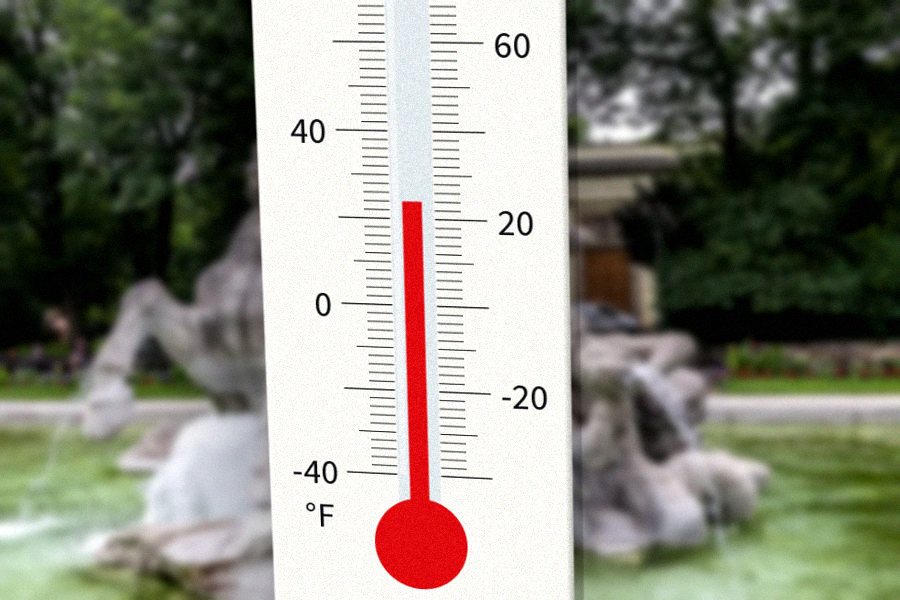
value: 24,°F
